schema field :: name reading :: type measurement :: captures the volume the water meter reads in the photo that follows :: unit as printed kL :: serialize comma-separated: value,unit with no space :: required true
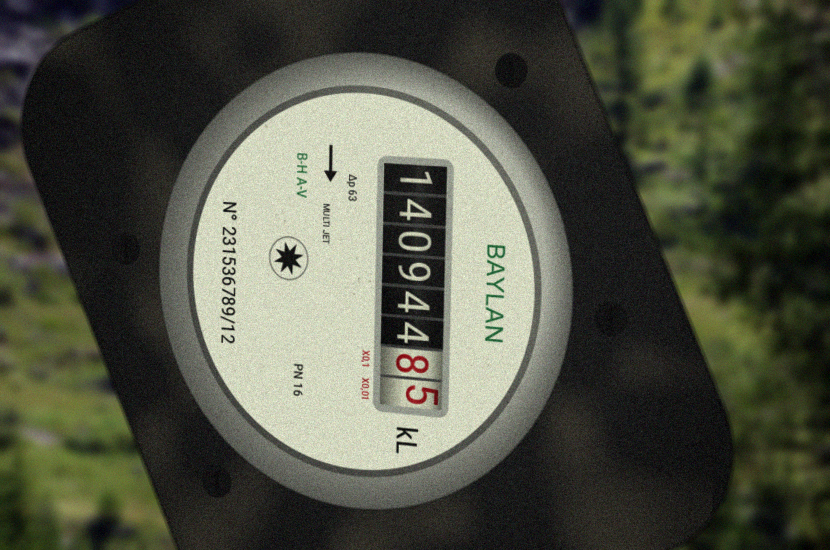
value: 140944.85,kL
